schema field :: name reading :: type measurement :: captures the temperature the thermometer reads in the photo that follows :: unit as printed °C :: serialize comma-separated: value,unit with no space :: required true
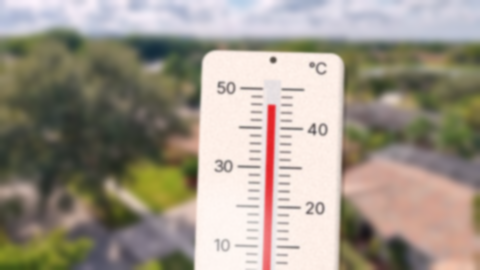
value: 46,°C
